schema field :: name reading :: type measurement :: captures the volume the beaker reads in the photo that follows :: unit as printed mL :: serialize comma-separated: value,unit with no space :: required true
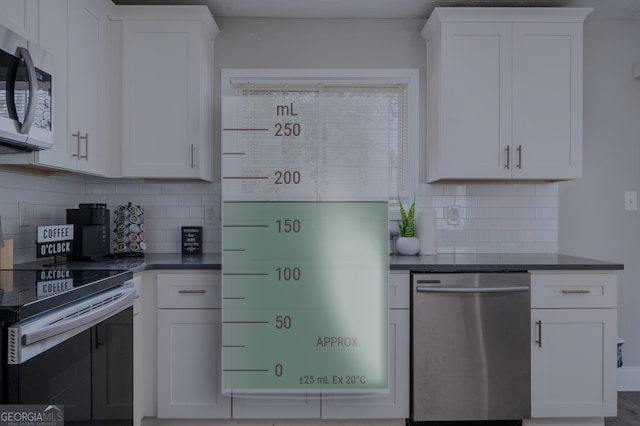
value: 175,mL
